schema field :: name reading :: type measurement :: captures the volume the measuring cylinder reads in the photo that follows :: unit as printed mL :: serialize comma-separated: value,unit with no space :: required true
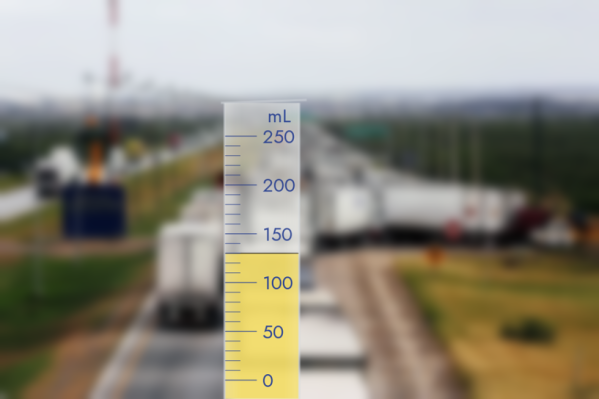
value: 130,mL
